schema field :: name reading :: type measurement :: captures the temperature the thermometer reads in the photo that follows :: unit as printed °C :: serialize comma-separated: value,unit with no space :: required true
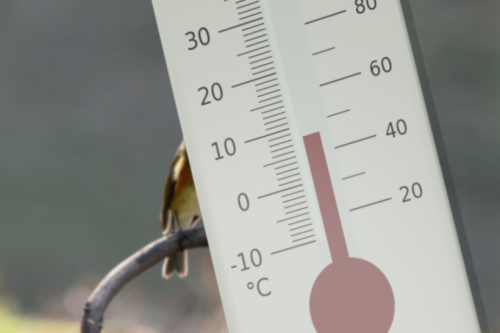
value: 8,°C
